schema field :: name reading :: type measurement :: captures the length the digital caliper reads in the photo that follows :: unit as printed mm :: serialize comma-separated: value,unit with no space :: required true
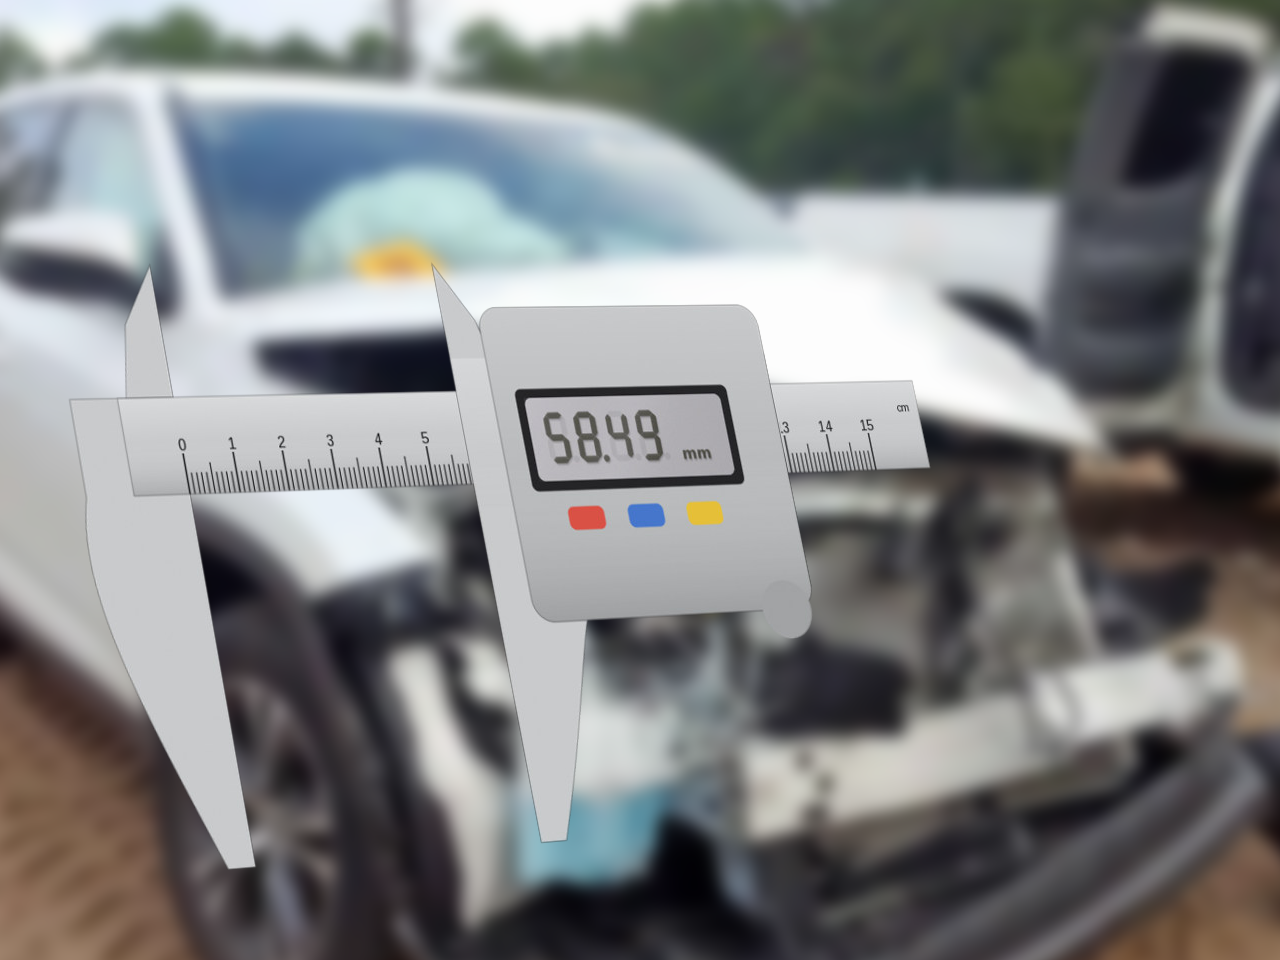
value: 58.49,mm
